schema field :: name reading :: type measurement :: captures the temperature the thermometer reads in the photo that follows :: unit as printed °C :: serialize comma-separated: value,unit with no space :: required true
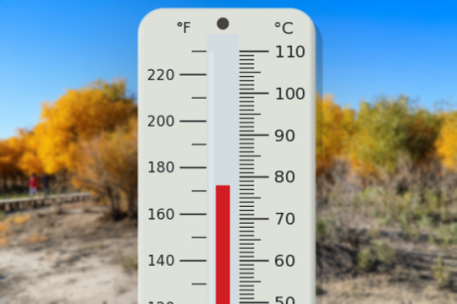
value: 78,°C
